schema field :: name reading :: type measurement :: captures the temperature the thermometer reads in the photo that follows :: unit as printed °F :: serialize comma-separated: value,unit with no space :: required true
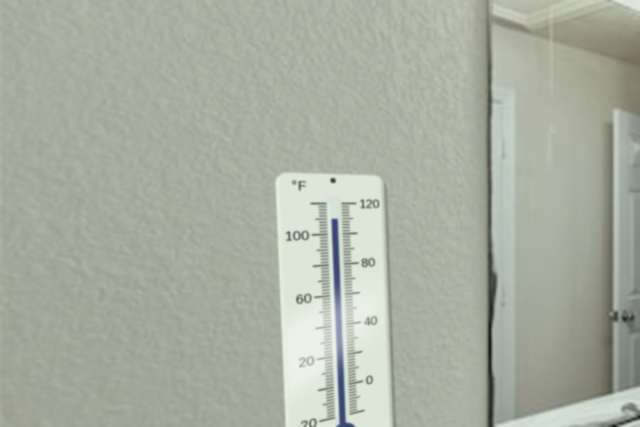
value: 110,°F
